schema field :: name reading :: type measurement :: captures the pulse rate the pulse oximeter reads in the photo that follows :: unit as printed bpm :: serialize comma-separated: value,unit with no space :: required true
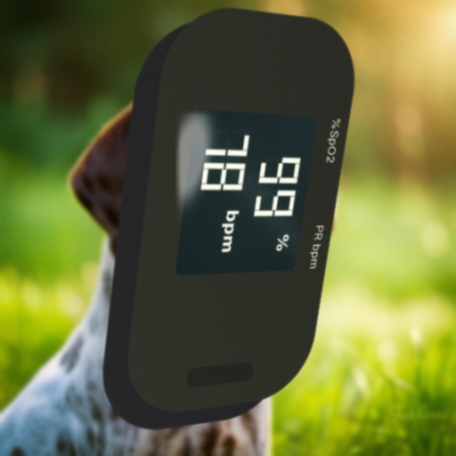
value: 78,bpm
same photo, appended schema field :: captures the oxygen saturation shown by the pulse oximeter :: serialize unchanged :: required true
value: 99,%
